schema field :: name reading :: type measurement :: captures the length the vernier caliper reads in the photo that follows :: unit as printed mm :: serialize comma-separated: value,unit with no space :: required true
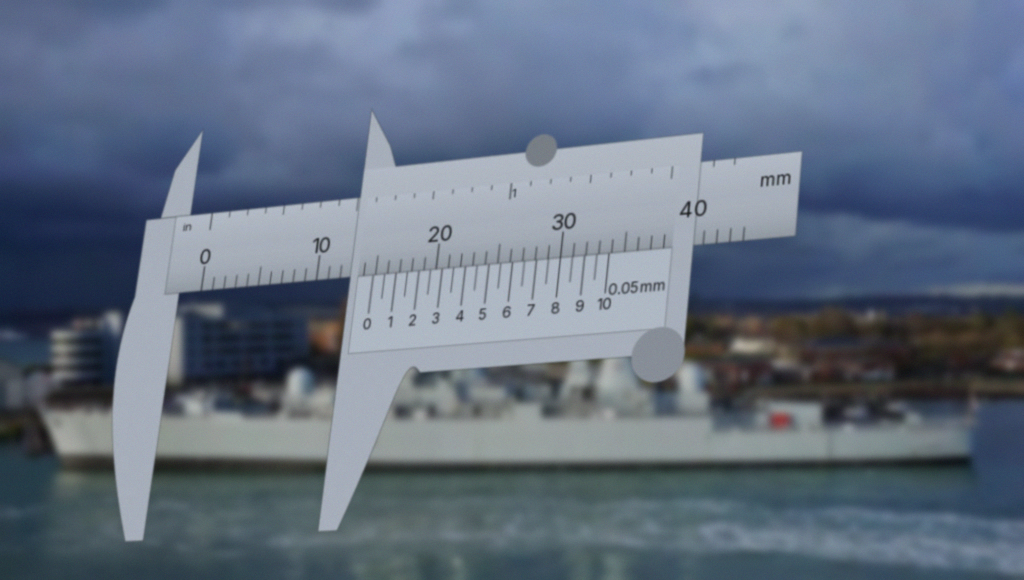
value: 14.8,mm
